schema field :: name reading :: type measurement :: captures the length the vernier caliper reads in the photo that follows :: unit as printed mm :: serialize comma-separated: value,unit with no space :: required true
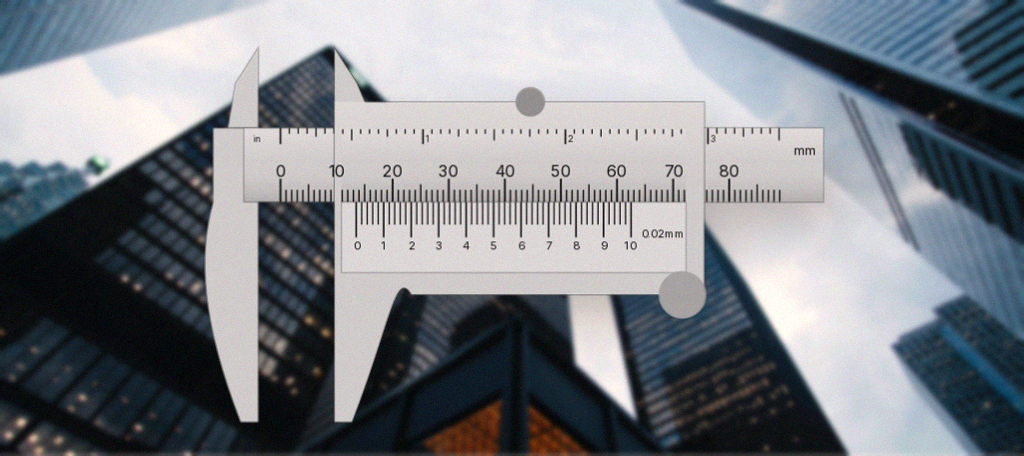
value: 13.5,mm
